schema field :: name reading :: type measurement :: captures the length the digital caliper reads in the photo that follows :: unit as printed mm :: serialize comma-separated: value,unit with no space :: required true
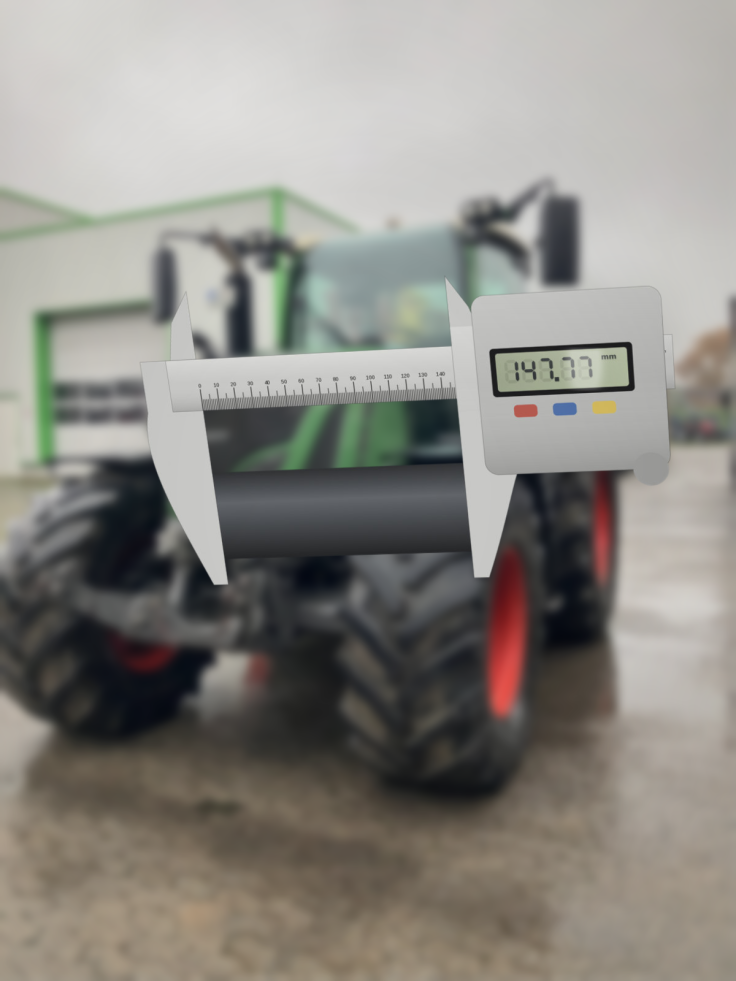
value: 147.77,mm
